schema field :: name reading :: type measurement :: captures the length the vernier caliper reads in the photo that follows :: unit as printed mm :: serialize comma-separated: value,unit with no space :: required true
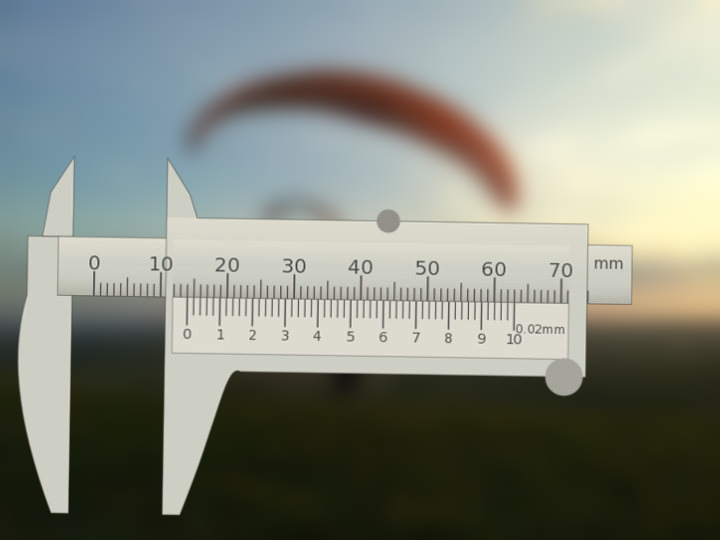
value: 14.0,mm
